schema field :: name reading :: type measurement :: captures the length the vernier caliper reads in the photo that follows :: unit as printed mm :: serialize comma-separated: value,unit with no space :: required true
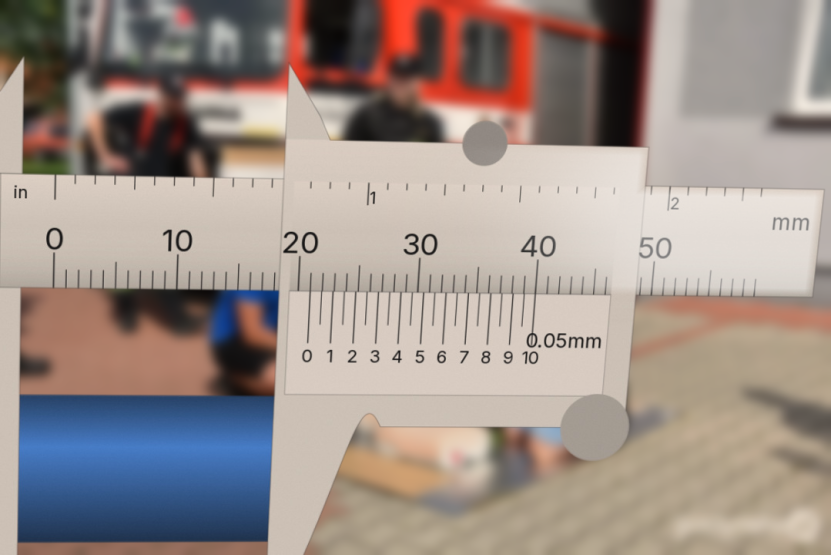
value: 21.0,mm
